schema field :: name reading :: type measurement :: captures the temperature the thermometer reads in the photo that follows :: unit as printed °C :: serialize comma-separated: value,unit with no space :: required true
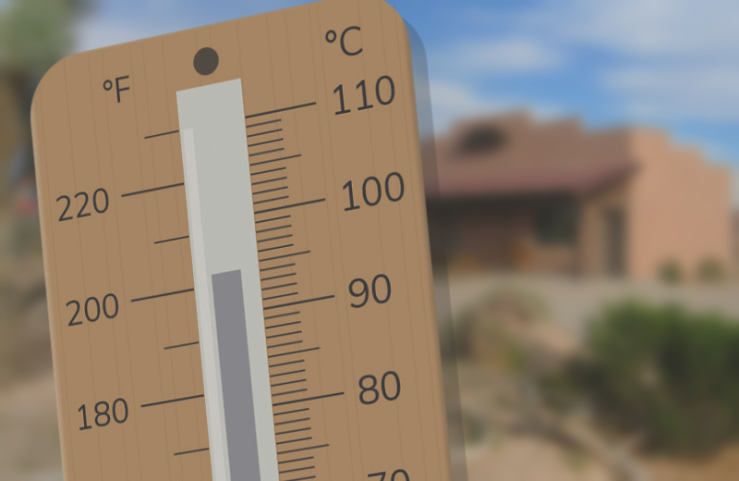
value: 94.5,°C
